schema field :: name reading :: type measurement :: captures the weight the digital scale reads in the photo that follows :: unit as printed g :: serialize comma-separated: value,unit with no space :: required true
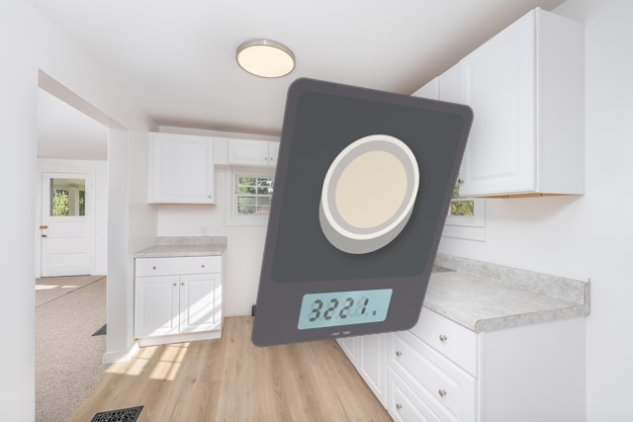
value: 3221,g
